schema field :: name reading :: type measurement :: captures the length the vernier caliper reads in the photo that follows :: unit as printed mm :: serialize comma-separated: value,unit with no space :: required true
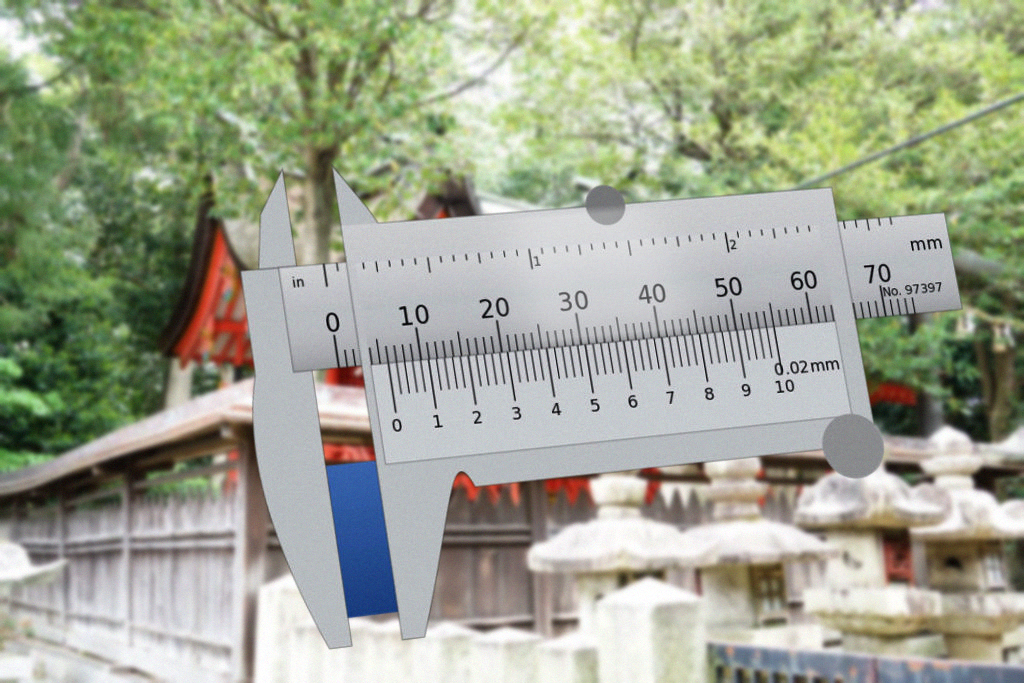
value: 6.0,mm
